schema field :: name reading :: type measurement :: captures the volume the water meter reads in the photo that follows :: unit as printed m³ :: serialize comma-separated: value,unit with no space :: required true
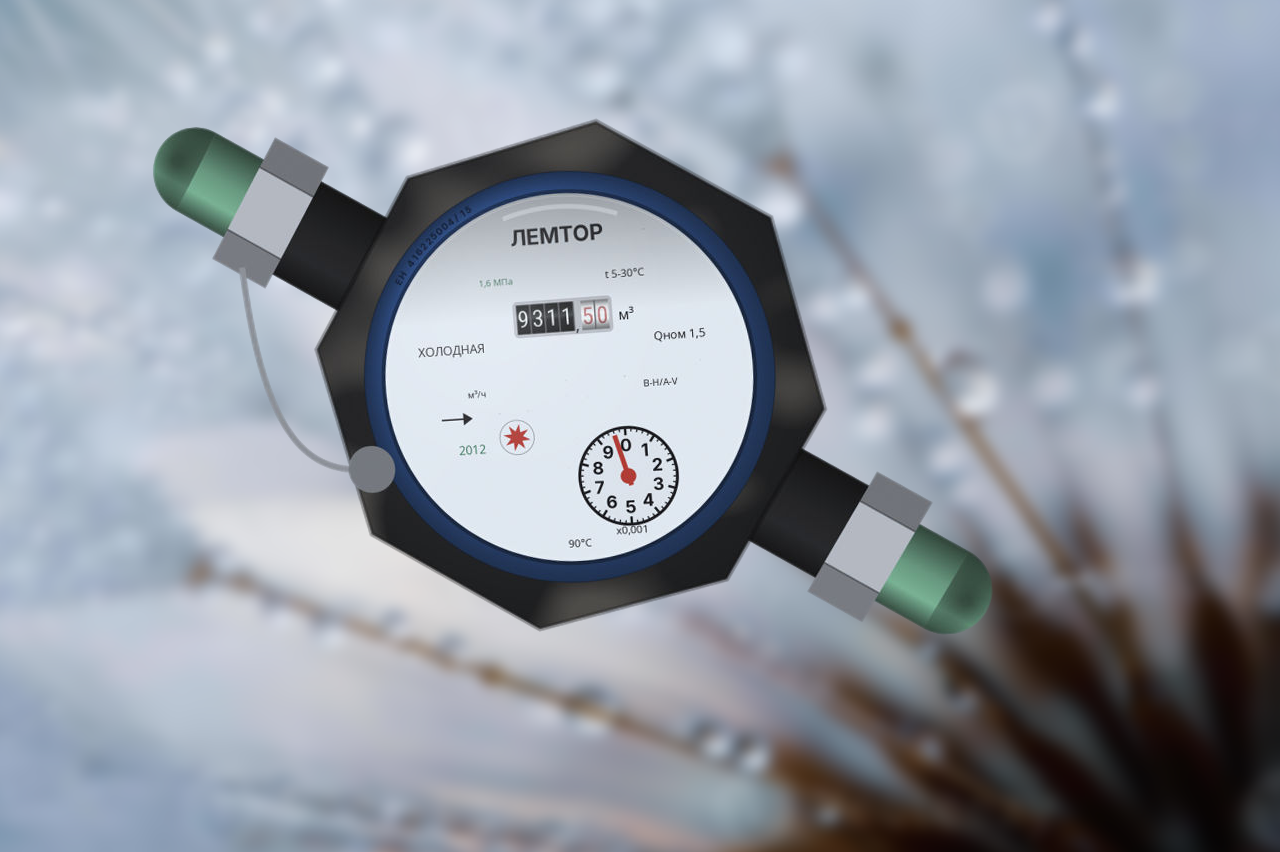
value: 9311.499,m³
